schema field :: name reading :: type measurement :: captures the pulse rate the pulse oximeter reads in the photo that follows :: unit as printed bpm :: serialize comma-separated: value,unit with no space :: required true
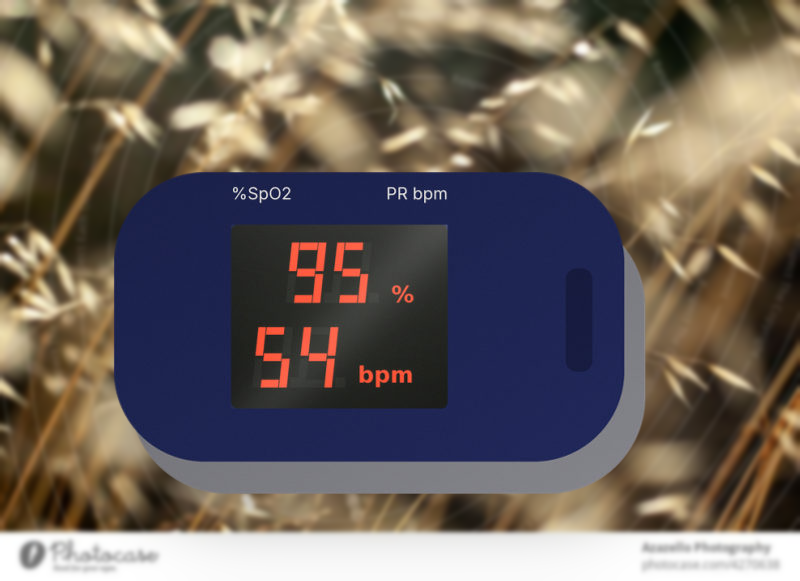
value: 54,bpm
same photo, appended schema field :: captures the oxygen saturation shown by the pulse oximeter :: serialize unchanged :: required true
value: 95,%
